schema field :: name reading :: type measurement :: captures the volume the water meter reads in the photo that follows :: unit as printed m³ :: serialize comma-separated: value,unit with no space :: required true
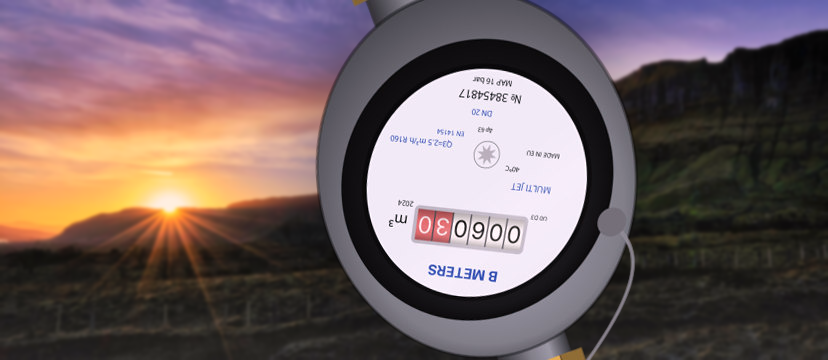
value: 60.30,m³
